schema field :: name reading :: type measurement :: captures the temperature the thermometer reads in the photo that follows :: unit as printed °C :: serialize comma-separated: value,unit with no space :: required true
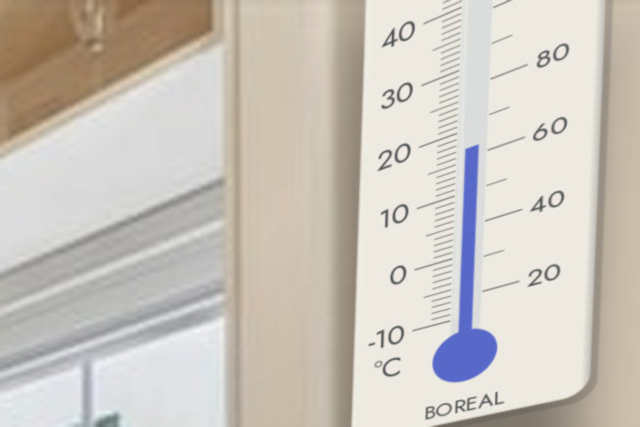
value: 17,°C
